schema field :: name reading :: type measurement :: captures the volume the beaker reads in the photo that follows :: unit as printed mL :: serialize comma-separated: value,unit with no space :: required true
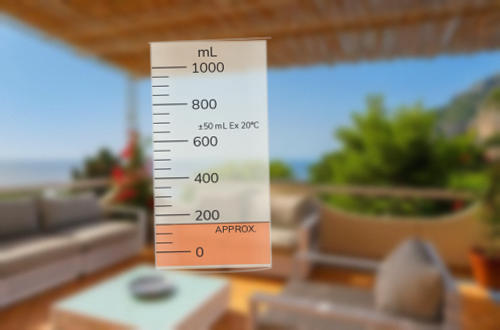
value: 150,mL
